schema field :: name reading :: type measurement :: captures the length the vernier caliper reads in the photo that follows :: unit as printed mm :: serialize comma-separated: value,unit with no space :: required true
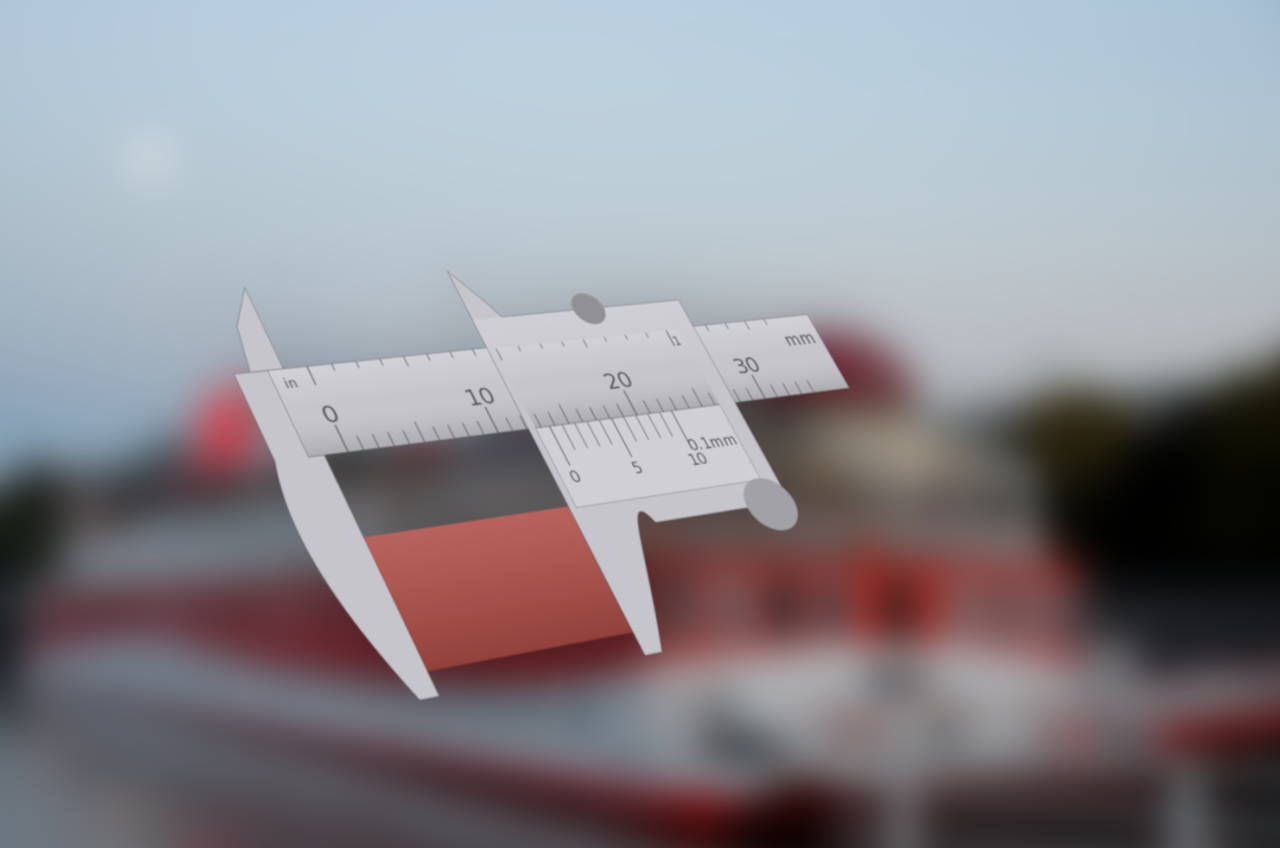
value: 13.6,mm
